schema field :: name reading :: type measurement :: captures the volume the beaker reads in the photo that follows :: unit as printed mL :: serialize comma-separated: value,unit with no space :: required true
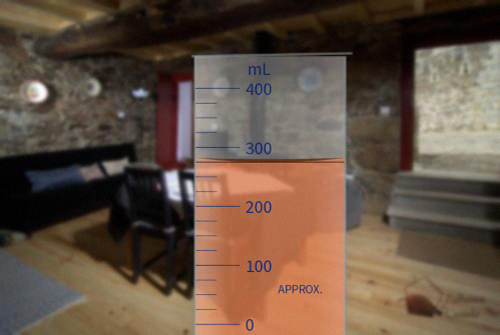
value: 275,mL
